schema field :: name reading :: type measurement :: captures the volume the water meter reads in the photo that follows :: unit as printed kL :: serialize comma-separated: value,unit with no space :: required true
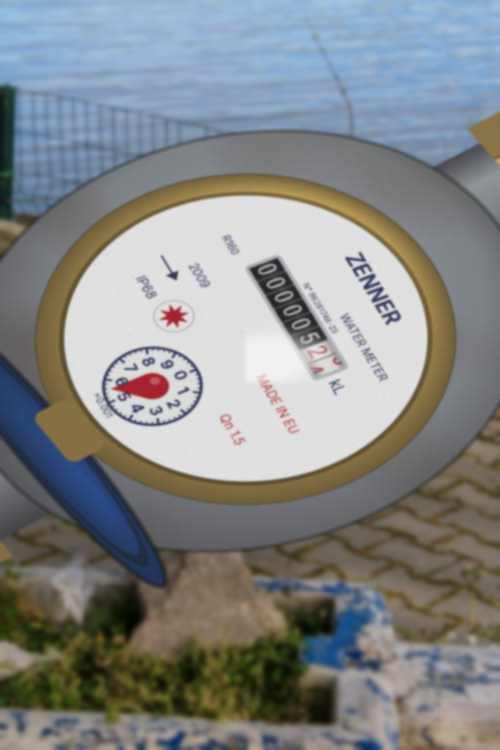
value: 5.235,kL
